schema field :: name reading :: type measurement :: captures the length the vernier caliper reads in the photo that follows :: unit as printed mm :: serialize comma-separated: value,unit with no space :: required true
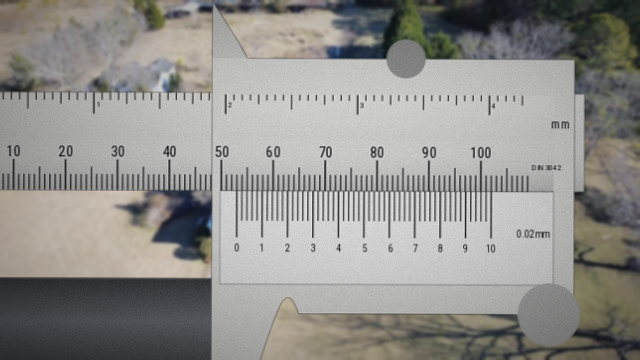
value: 53.0,mm
